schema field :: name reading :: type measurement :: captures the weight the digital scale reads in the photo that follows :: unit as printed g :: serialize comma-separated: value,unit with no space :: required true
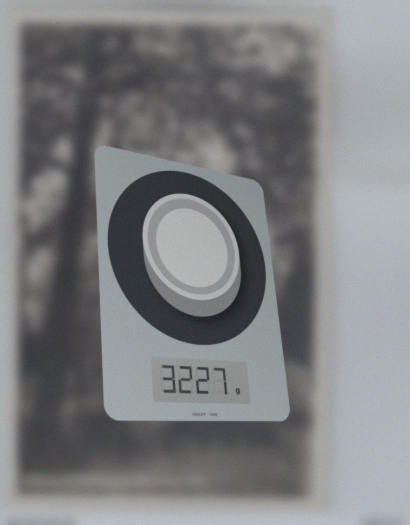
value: 3227,g
